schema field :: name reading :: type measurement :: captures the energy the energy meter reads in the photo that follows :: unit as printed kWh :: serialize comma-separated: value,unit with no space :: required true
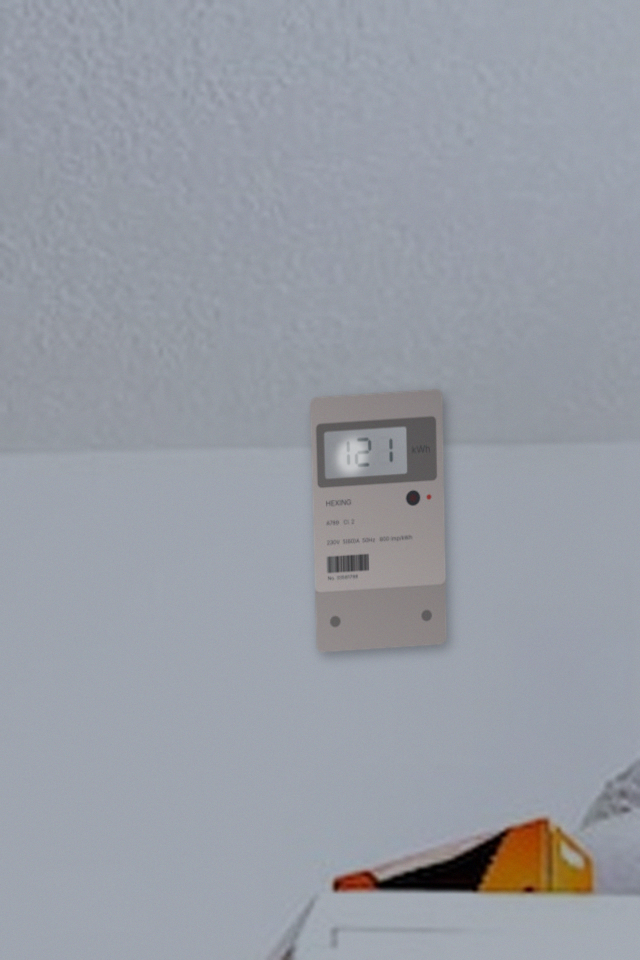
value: 121,kWh
